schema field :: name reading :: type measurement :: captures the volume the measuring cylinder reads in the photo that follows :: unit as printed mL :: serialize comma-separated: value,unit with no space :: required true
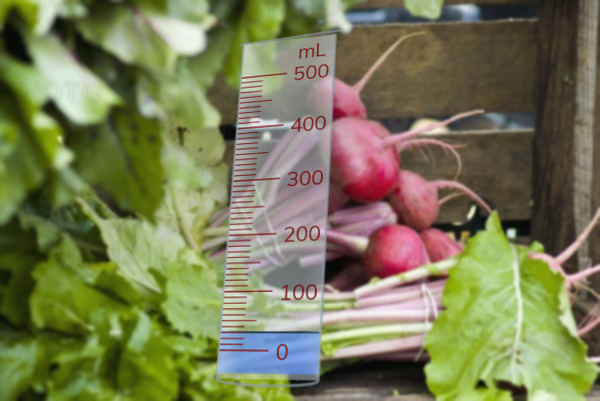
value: 30,mL
